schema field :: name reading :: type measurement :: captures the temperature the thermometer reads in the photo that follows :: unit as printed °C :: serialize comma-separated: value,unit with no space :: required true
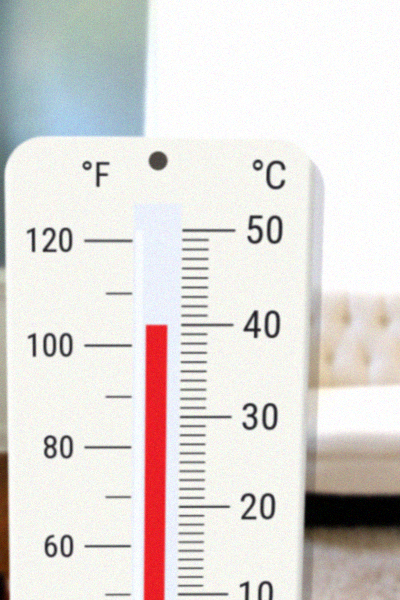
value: 40,°C
